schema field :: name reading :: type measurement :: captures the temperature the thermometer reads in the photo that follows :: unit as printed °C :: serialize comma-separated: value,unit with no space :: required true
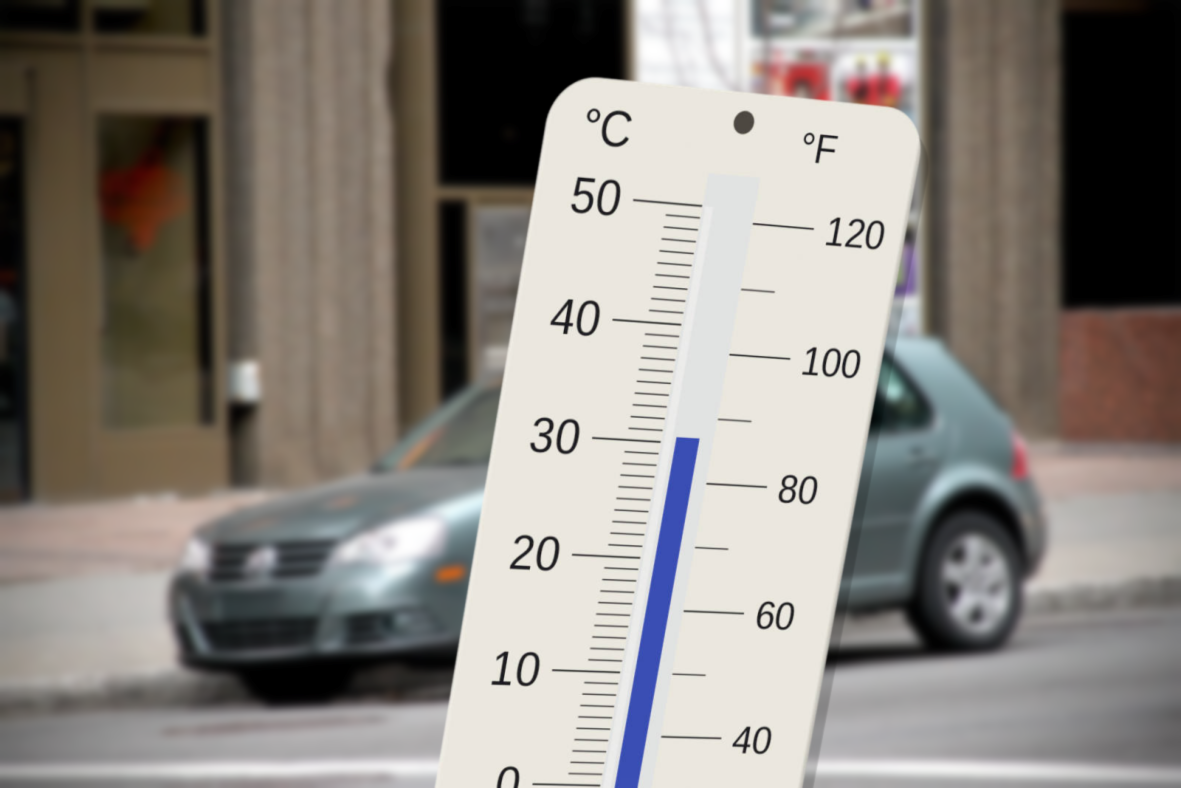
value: 30.5,°C
